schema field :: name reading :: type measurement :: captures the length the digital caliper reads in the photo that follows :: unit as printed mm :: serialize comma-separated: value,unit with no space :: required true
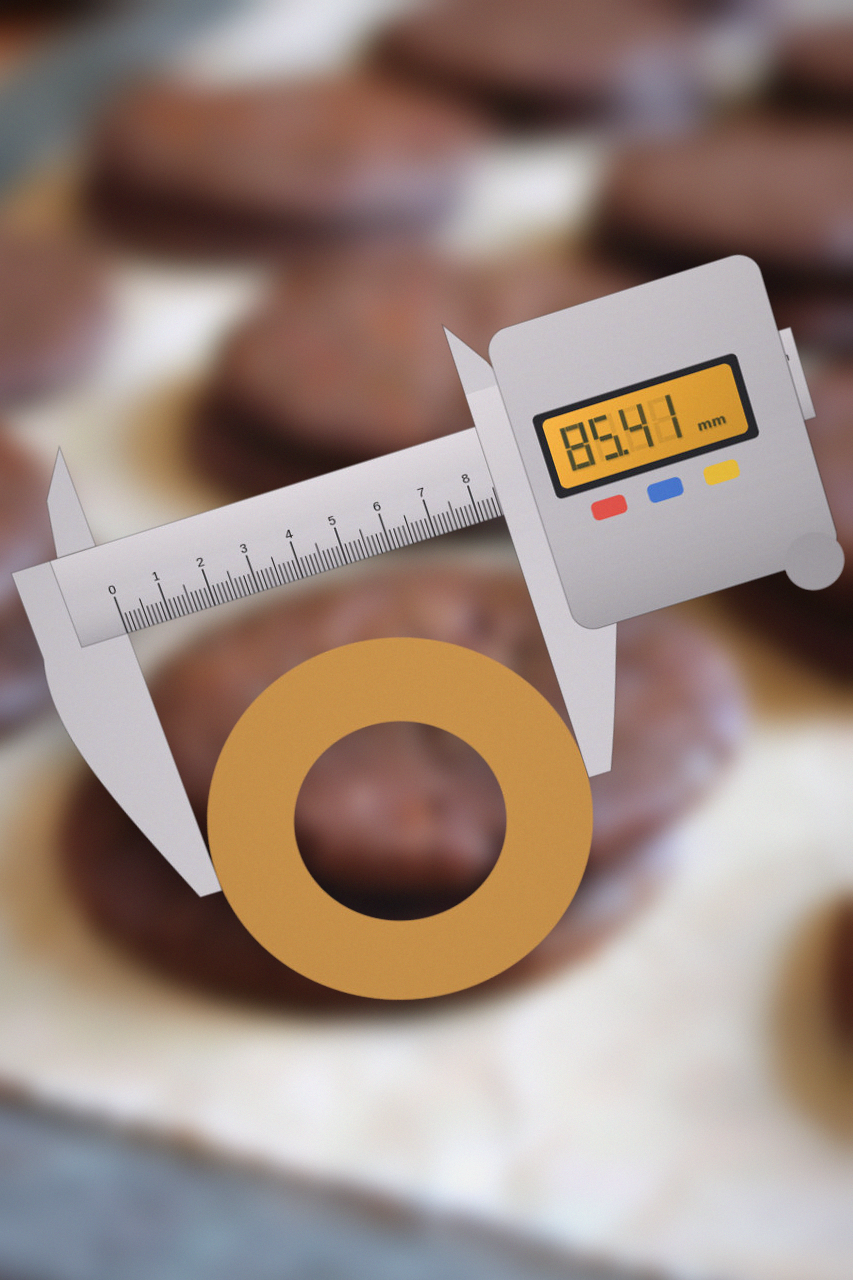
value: 85.41,mm
